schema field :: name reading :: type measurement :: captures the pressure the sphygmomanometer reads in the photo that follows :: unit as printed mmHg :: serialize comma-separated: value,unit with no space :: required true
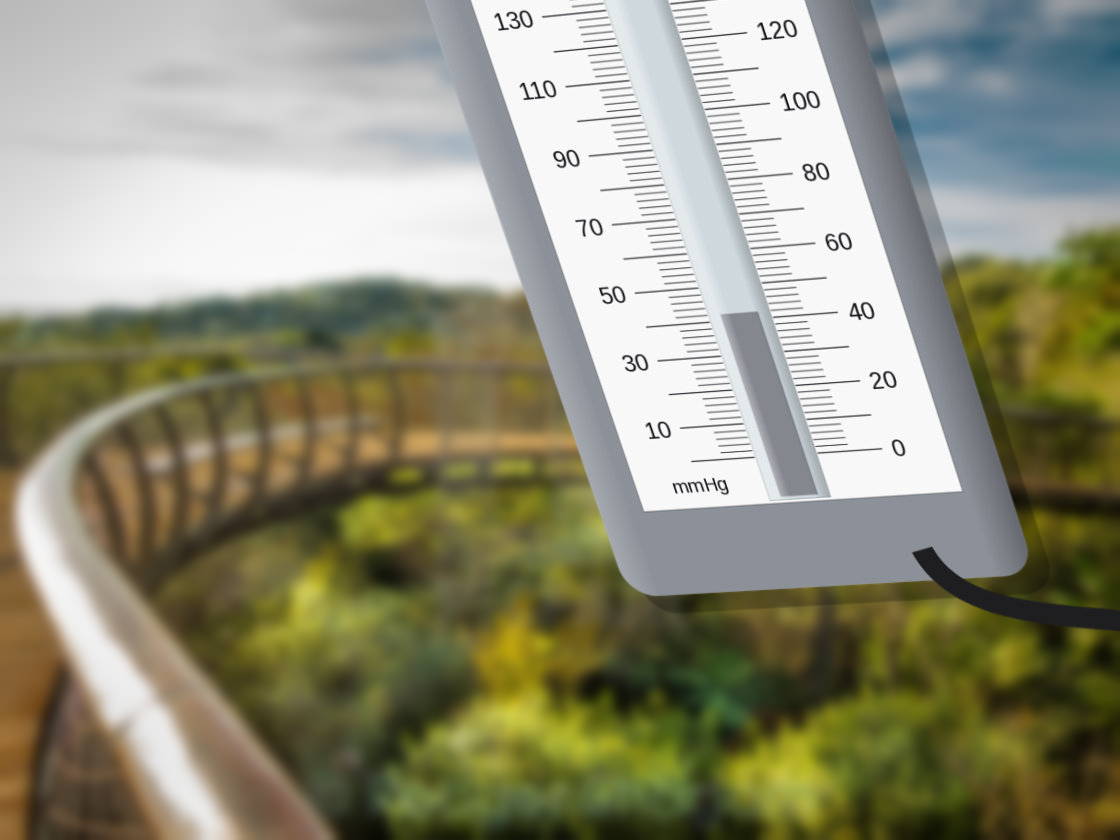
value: 42,mmHg
